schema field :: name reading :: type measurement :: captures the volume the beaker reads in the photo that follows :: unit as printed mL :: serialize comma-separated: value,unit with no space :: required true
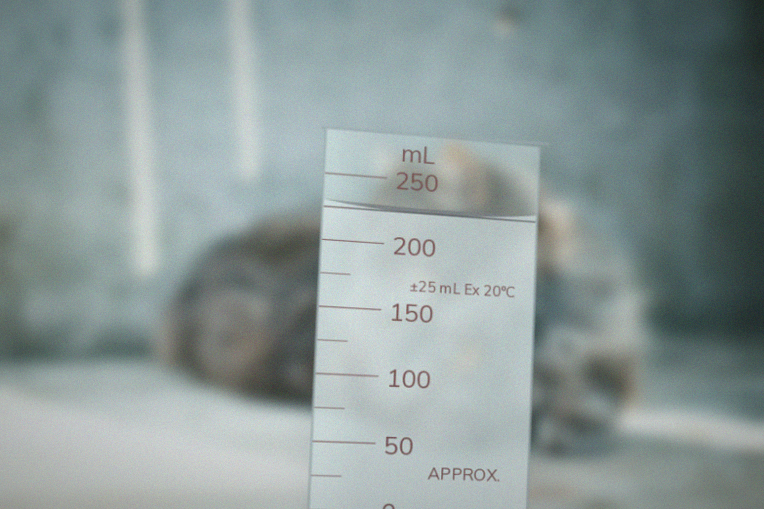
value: 225,mL
